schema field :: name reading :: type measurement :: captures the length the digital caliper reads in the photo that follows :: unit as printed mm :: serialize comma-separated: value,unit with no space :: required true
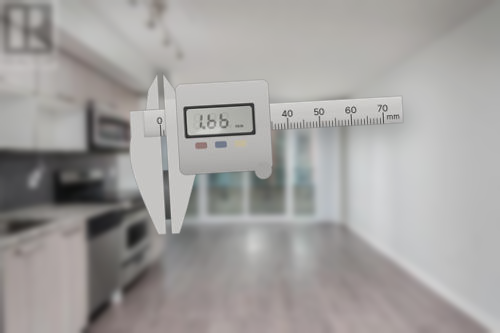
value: 1.66,mm
